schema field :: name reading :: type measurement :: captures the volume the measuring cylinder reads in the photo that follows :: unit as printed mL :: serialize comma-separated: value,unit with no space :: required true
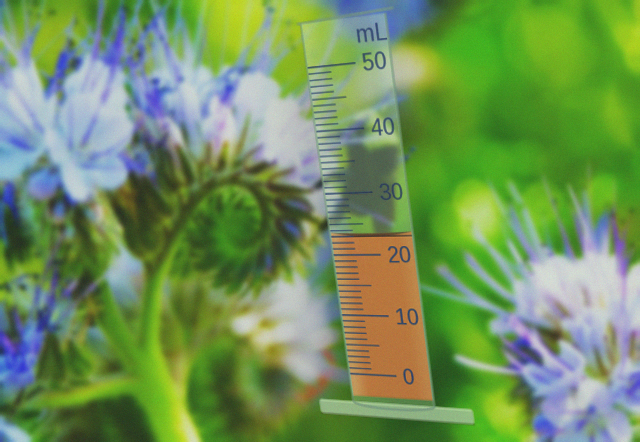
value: 23,mL
